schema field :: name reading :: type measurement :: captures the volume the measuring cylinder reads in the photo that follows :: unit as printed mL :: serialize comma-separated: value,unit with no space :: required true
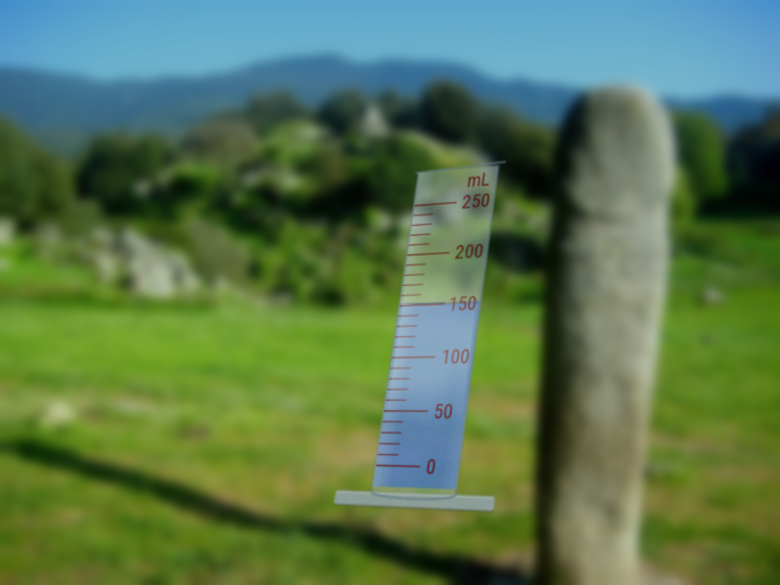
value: 150,mL
